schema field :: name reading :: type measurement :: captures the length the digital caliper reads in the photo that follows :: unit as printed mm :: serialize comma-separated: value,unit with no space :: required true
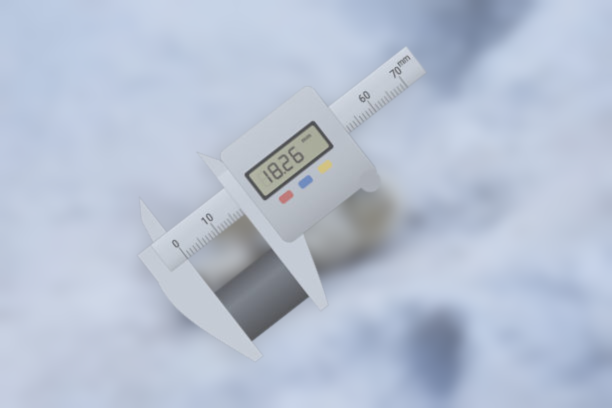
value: 18.26,mm
